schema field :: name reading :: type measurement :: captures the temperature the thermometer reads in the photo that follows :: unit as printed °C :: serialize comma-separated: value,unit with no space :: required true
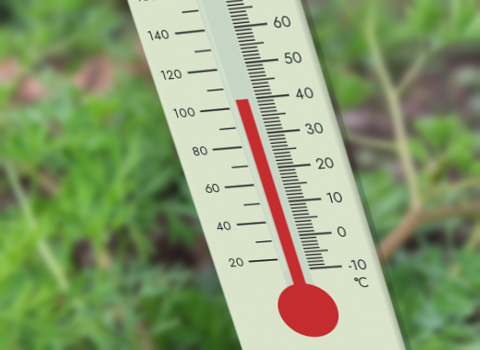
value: 40,°C
